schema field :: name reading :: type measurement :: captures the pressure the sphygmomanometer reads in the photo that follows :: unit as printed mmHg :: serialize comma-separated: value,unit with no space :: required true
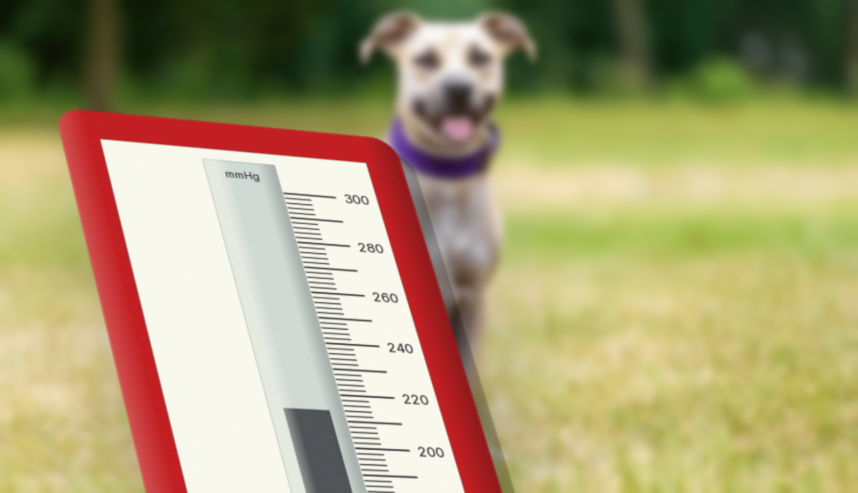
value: 214,mmHg
